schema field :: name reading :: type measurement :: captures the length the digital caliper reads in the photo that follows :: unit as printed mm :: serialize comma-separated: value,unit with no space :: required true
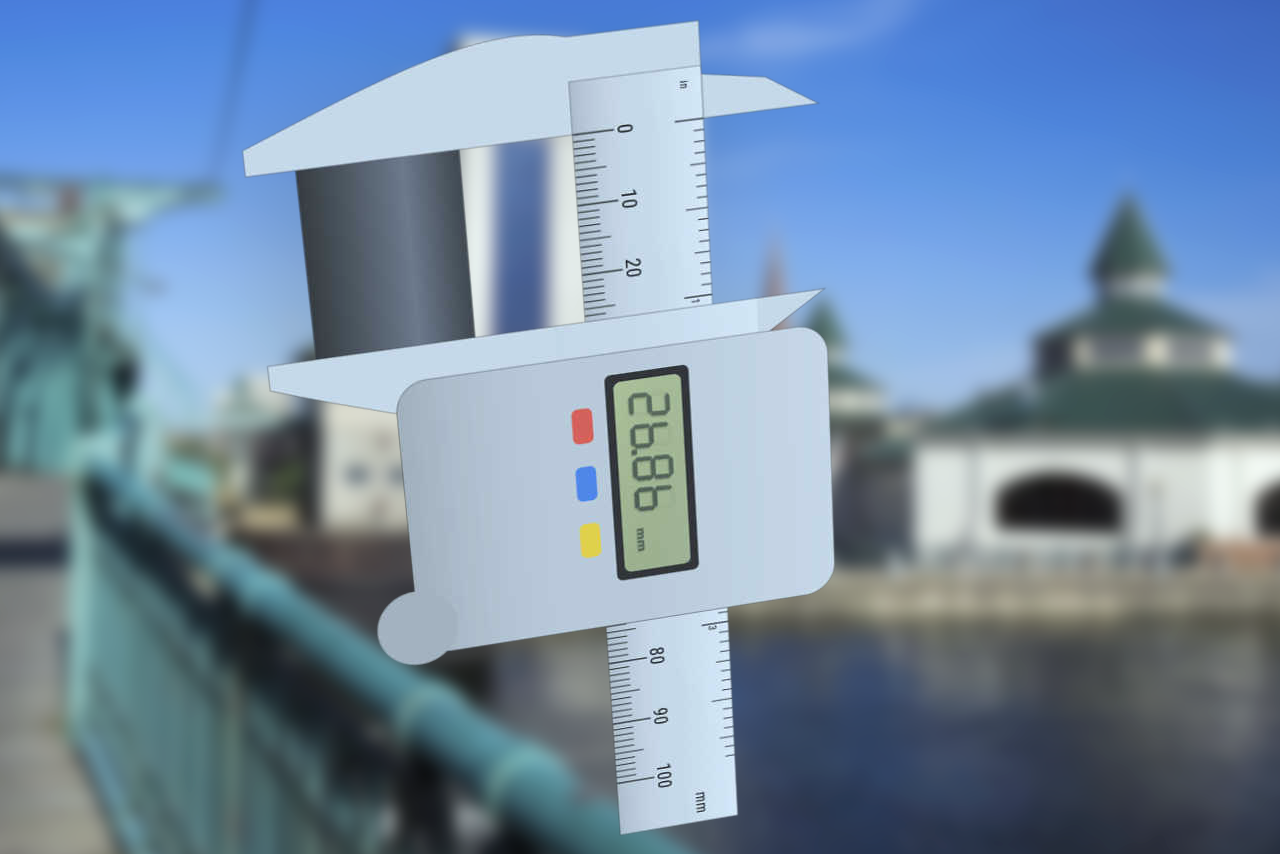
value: 26.86,mm
